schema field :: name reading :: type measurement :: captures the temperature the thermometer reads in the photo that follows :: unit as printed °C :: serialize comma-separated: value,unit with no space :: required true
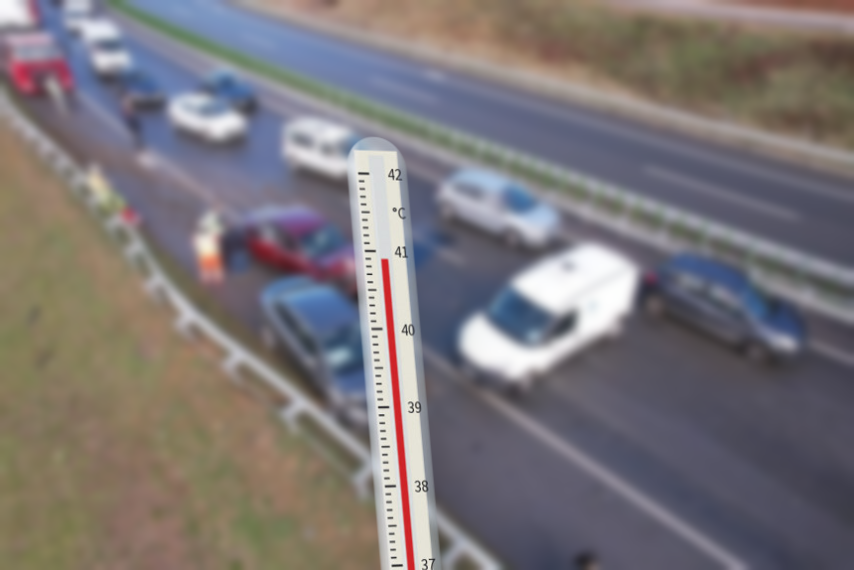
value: 40.9,°C
